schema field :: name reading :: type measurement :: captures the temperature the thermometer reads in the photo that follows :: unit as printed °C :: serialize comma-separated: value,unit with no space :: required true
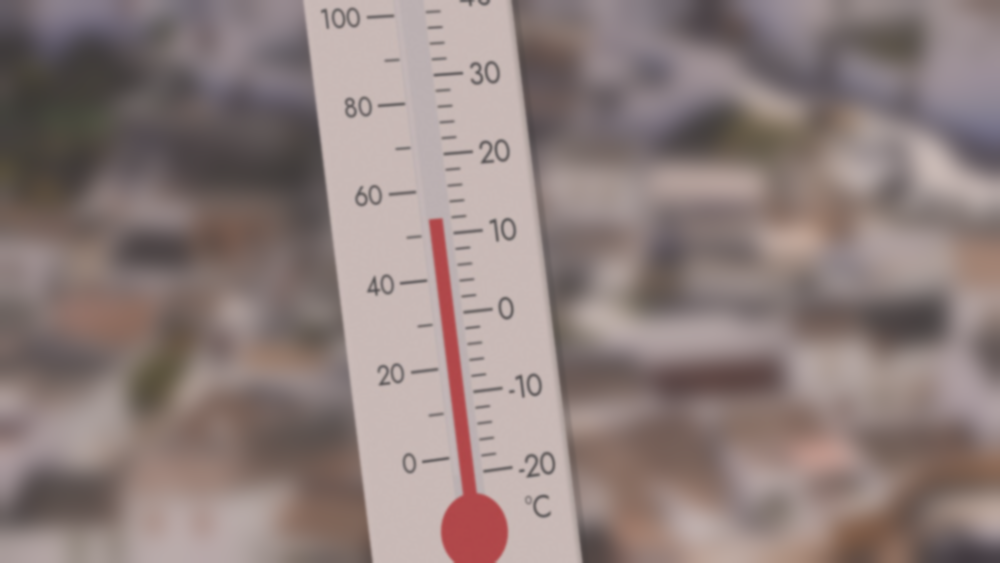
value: 12,°C
